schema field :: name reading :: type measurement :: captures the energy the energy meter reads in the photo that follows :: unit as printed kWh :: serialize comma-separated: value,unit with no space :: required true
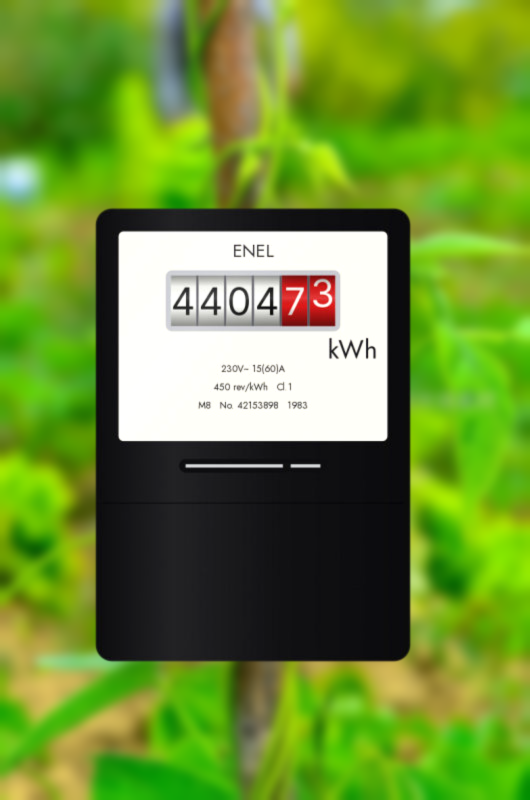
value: 4404.73,kWh
